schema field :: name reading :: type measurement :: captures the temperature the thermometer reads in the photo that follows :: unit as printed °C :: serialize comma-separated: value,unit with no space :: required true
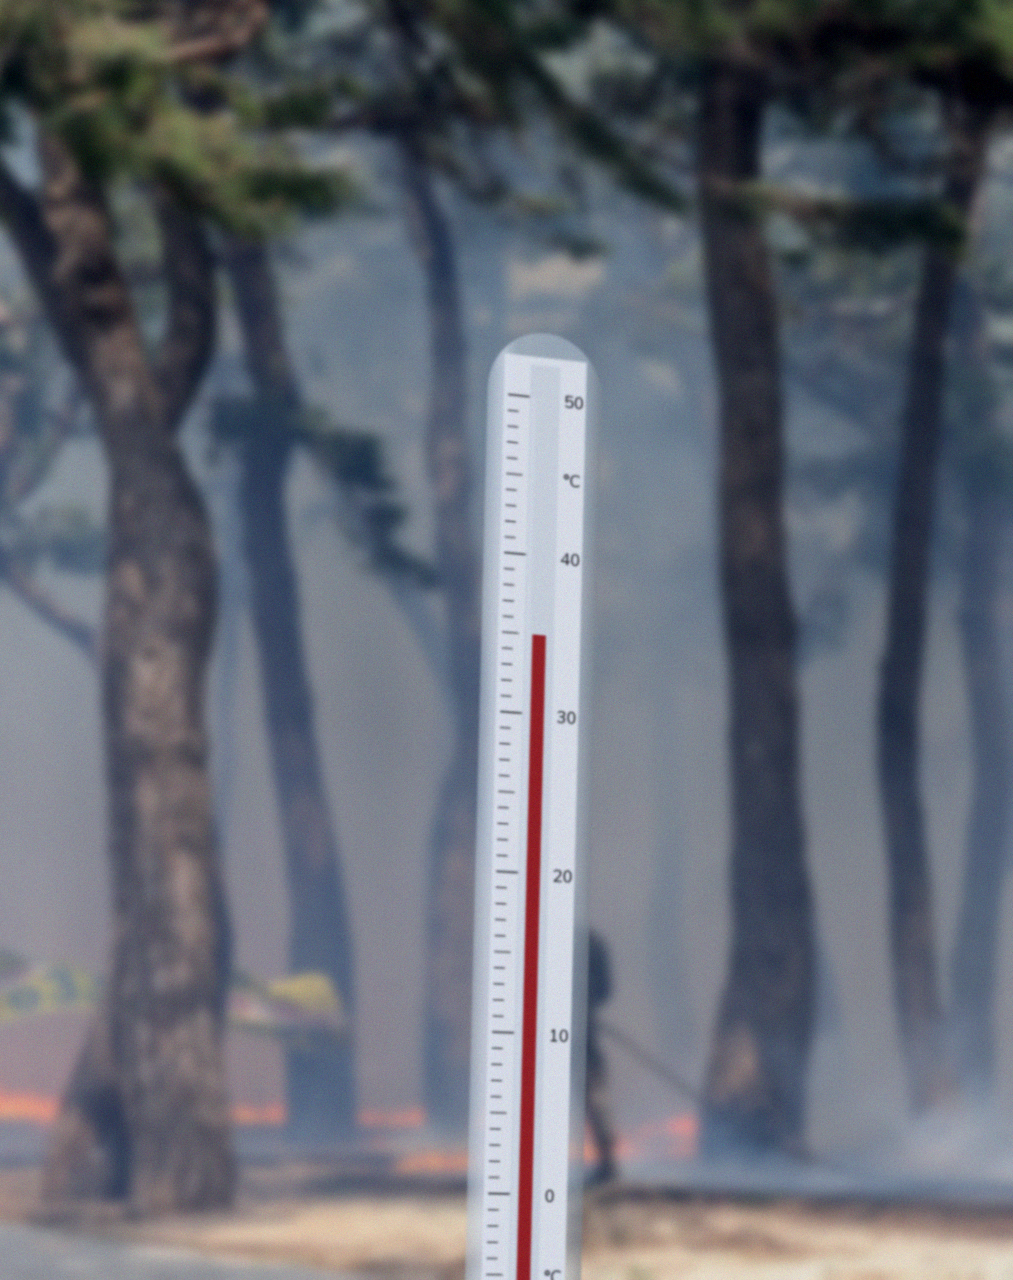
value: 35,°C
